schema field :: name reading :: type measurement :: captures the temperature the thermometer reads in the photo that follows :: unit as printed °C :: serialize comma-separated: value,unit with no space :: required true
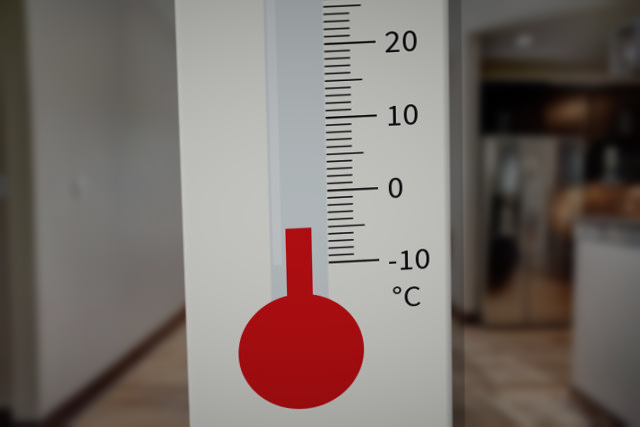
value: -5,°C
